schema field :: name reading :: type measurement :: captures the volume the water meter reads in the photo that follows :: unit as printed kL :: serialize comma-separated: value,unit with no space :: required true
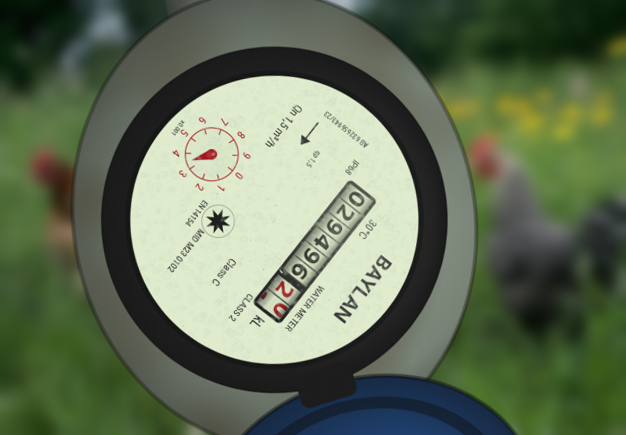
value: 29496.203,kL
